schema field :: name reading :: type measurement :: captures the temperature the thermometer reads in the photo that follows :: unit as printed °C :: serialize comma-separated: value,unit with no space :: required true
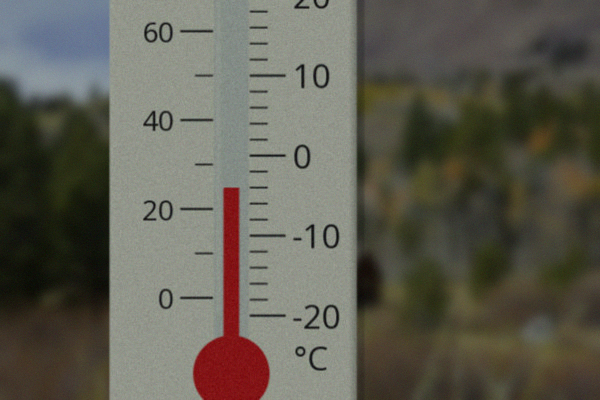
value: -4,°C
